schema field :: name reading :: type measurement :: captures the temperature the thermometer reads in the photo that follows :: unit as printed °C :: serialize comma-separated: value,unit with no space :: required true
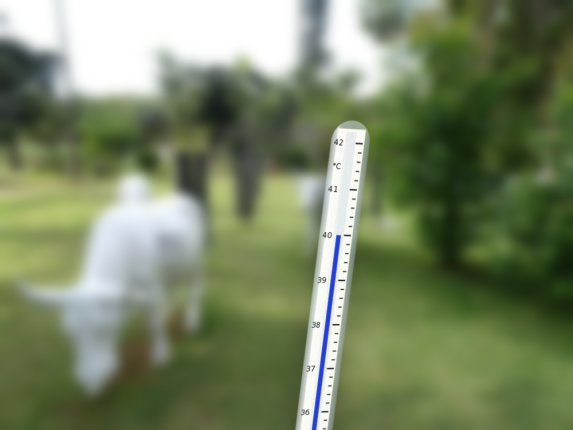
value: 40,°C
